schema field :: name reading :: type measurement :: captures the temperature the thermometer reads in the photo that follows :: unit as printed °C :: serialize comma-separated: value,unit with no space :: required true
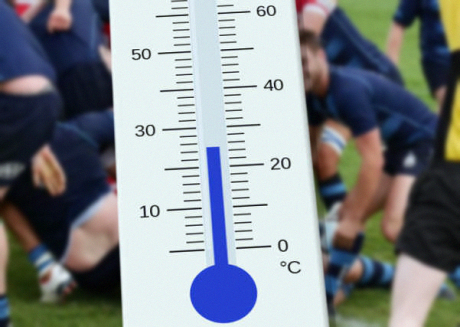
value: 25,°C
